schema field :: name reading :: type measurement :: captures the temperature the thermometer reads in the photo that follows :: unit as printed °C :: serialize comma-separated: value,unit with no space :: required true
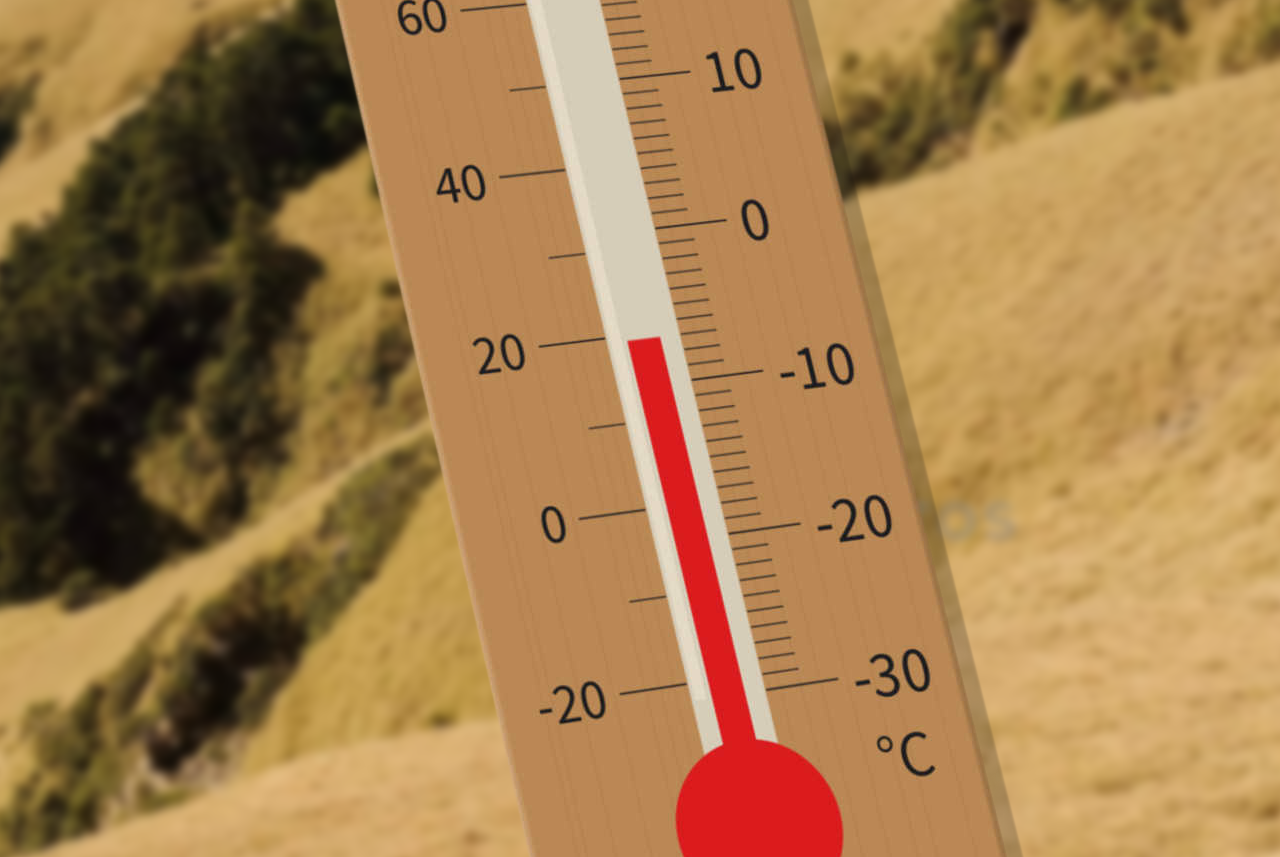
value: -7,°C
